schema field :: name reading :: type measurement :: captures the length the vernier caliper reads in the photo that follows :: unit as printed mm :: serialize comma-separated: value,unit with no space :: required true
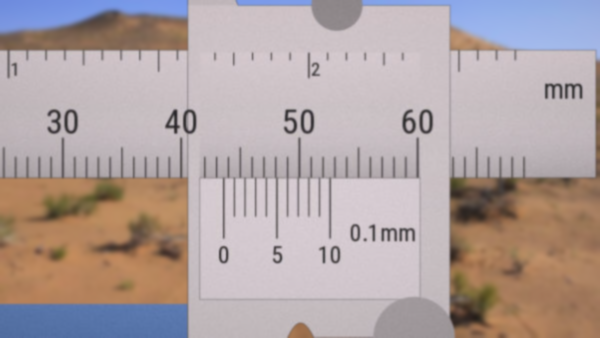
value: 43.6,mm
